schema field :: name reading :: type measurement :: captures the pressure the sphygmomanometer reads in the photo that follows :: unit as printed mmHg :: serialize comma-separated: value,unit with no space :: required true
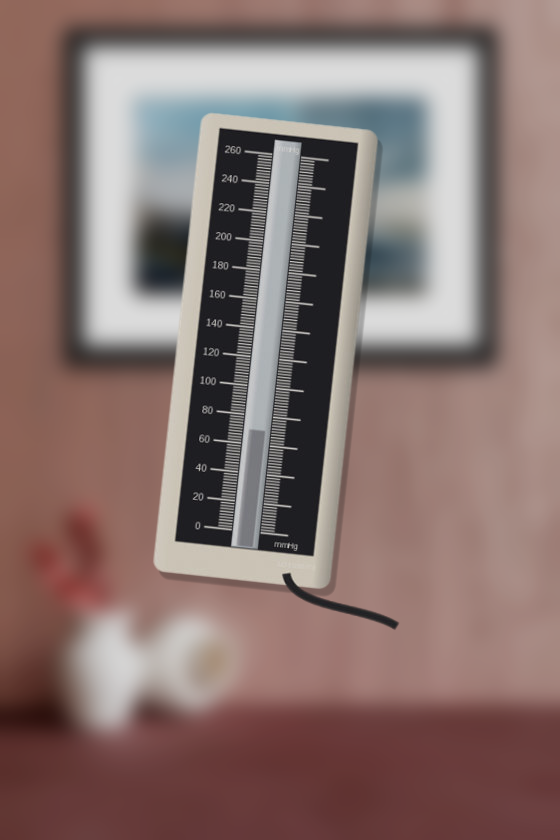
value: 70,mmHg
